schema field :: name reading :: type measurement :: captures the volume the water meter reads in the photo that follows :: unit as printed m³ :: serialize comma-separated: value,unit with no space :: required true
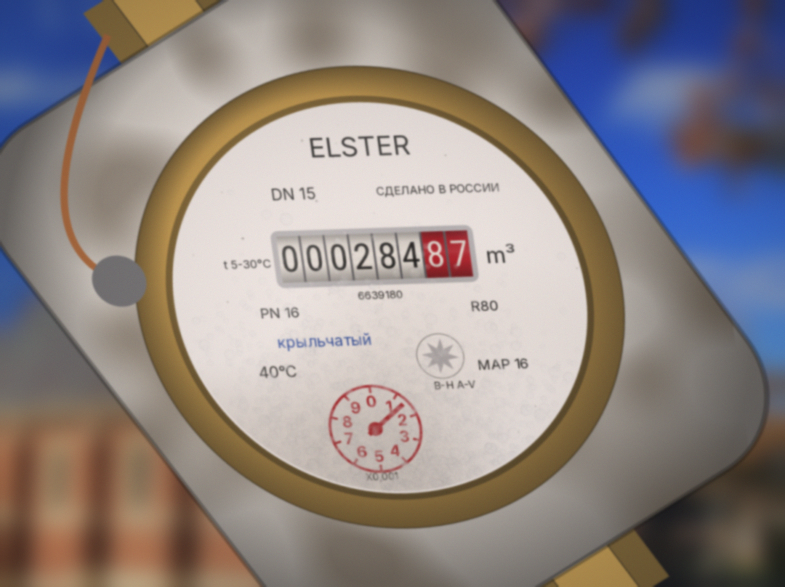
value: 284.871,m³
